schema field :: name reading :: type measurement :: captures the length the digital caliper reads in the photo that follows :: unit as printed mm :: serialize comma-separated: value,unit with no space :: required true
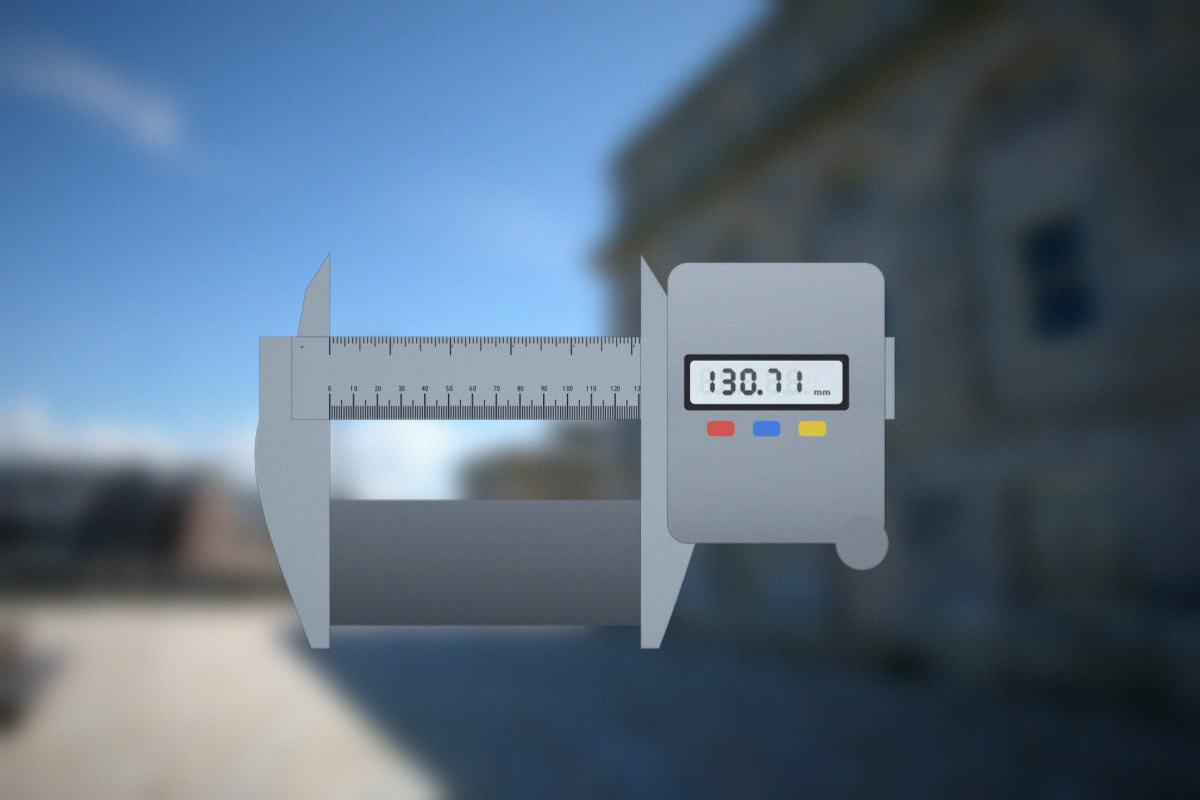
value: 130.71,mm
